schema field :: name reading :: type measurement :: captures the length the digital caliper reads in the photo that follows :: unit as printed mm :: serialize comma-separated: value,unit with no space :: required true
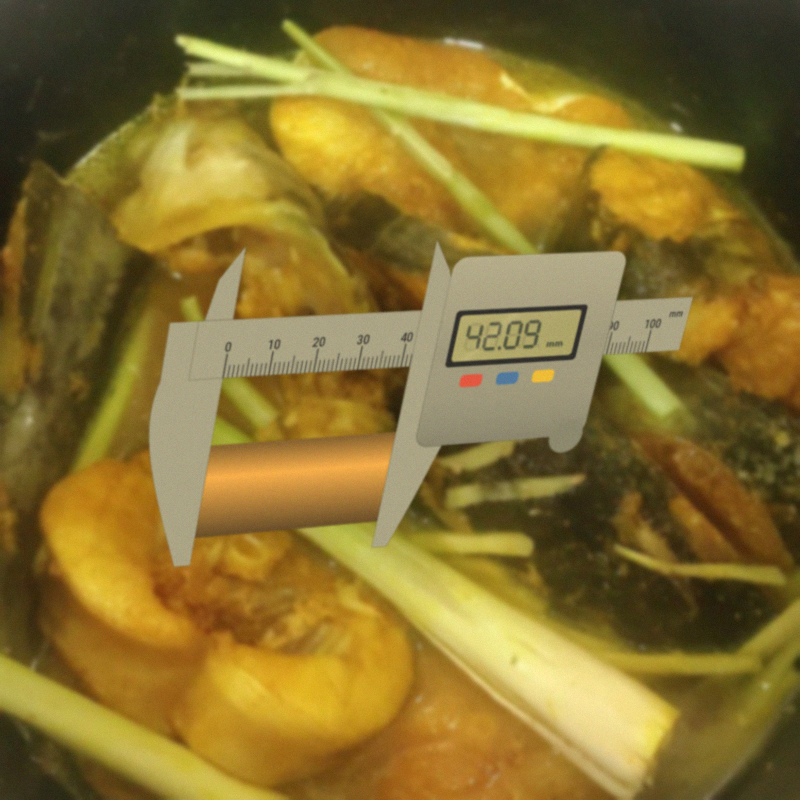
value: 42.09,mm
